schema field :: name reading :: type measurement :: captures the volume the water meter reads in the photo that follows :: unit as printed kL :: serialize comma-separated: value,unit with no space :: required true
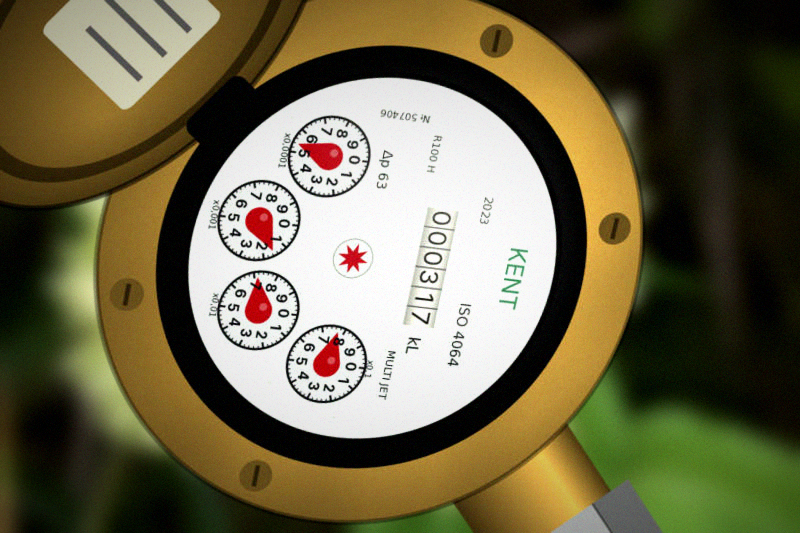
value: 317.7715,kL
